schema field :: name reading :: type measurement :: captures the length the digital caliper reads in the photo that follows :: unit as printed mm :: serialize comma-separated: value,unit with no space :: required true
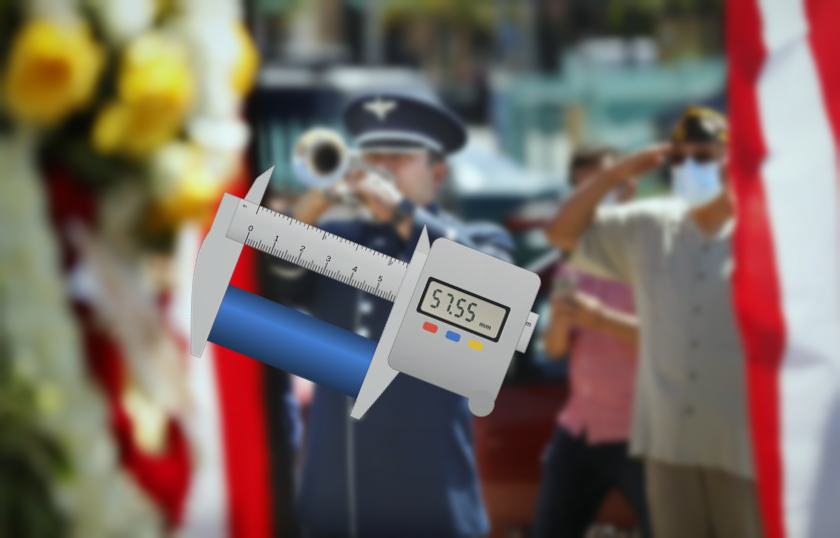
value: 57.55,mm
